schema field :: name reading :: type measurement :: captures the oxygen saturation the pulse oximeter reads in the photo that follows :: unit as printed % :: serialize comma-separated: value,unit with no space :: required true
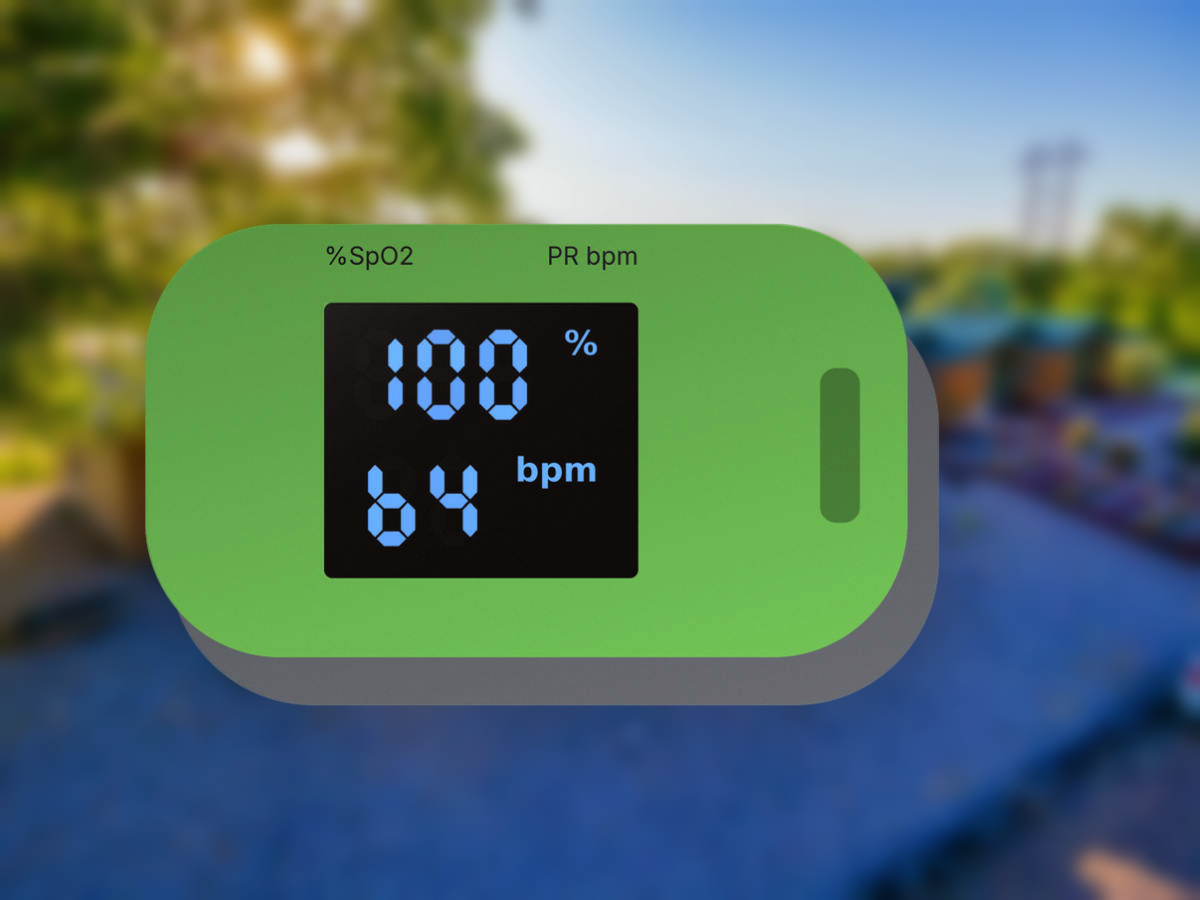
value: 100,%
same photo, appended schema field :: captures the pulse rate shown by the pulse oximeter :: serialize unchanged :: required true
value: 64,bpm
